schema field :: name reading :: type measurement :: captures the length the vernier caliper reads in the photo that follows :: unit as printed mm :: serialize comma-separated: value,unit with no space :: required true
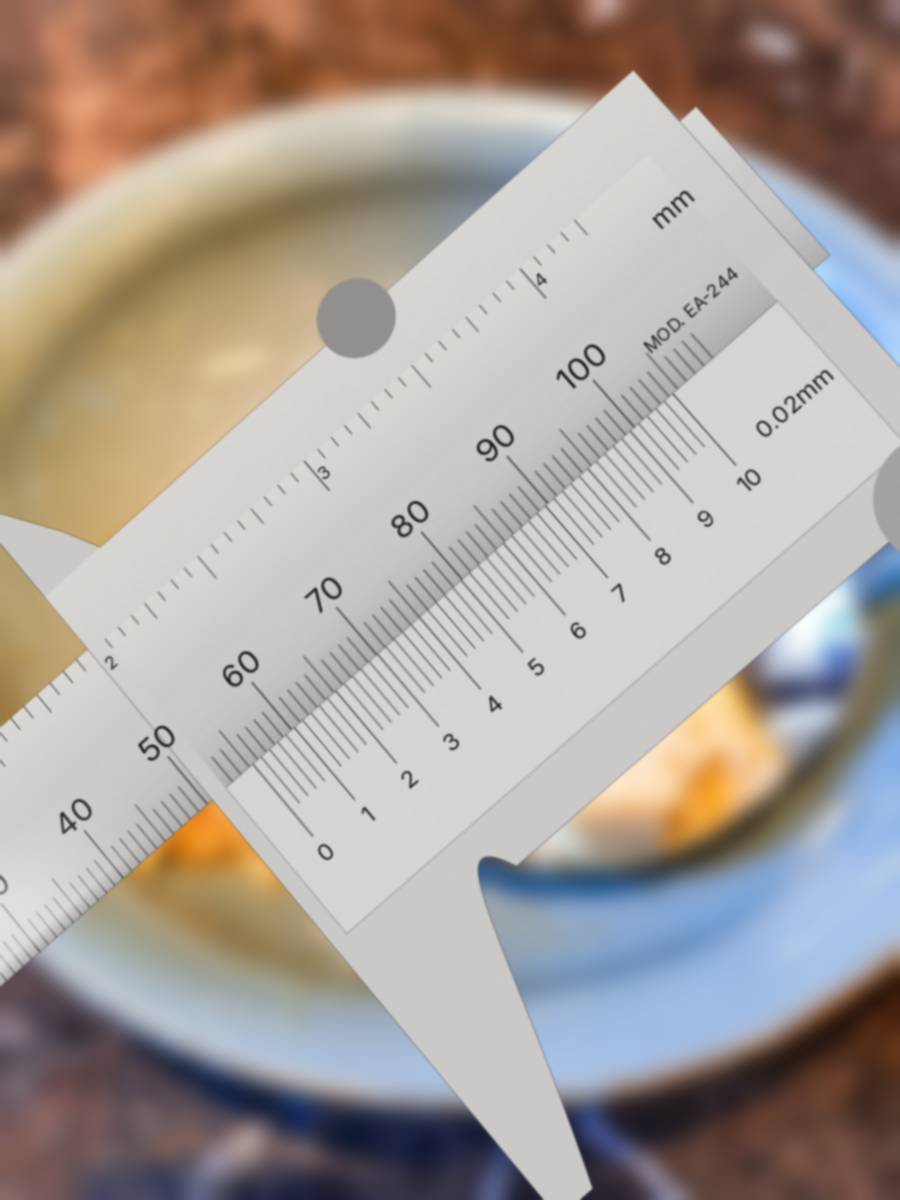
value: 55.4,mm
